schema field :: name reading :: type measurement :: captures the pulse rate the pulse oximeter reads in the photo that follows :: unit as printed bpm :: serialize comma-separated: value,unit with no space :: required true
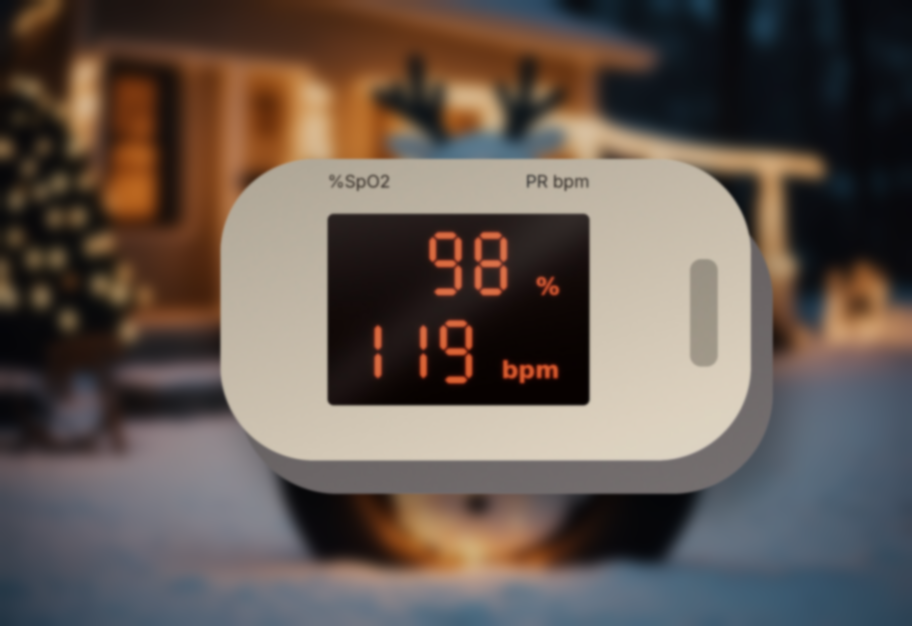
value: 119,bpm
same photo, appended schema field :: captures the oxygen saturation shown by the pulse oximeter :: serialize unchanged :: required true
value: 98,%
